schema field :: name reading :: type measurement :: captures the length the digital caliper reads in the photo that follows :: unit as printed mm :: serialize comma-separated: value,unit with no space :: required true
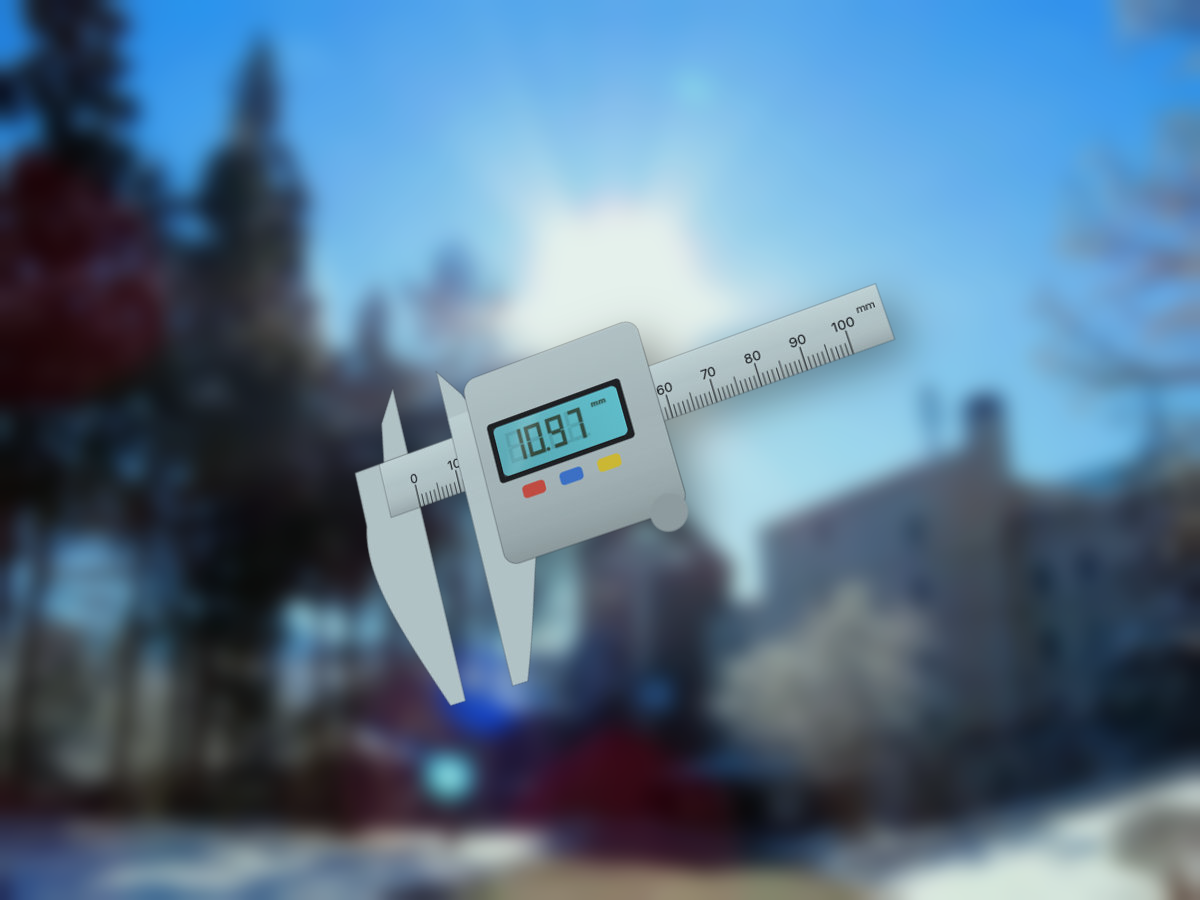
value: 10.97,mm
